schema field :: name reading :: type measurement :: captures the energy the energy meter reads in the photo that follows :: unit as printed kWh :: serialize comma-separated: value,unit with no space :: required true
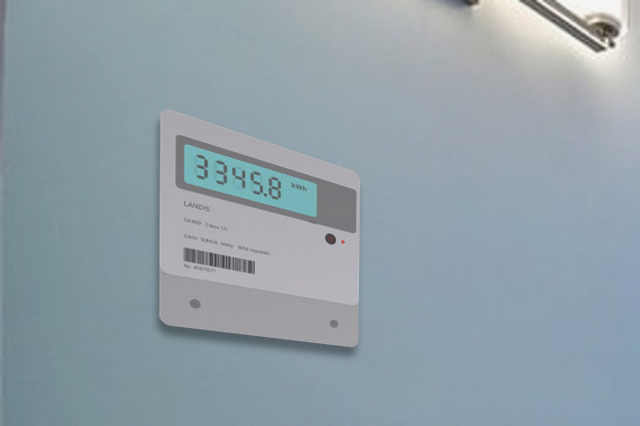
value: 3345.8,kWh
